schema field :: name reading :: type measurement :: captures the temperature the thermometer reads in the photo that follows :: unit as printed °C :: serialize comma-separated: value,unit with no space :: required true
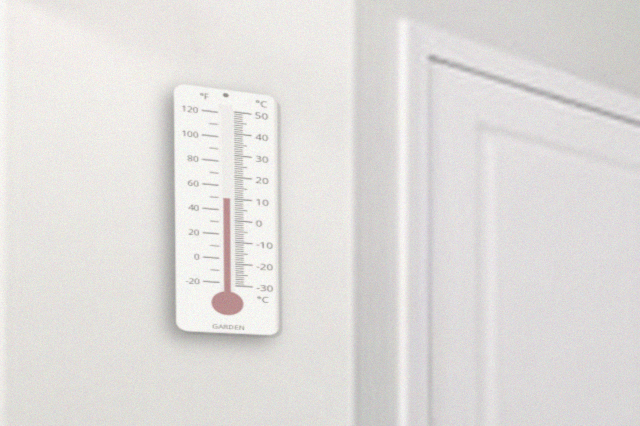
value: 10,°C
